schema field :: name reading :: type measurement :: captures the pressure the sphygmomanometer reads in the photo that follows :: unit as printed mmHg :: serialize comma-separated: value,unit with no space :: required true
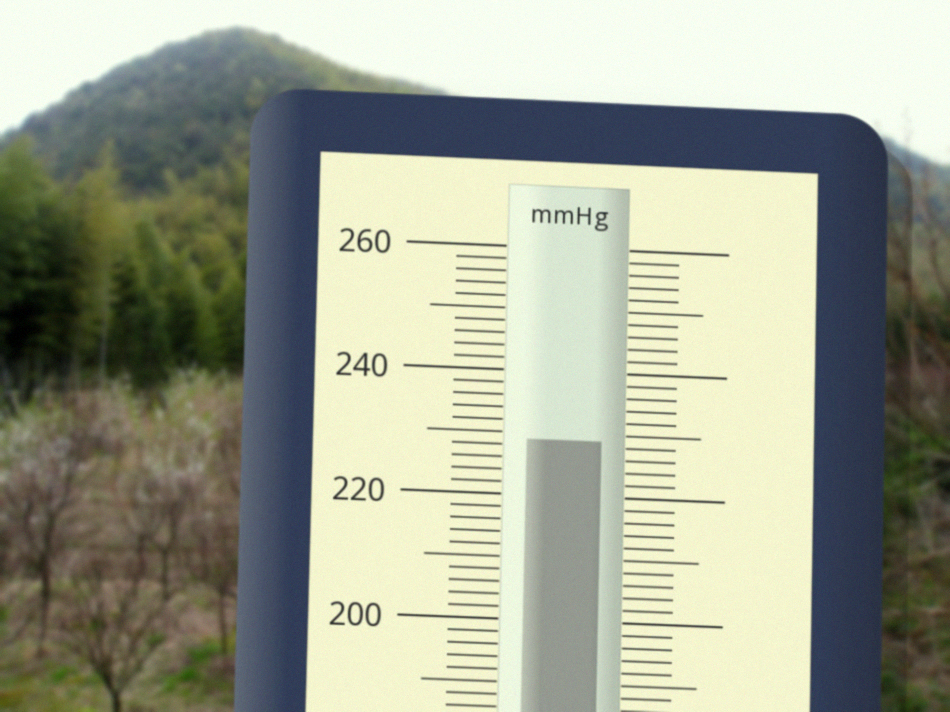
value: 229,mmHg
